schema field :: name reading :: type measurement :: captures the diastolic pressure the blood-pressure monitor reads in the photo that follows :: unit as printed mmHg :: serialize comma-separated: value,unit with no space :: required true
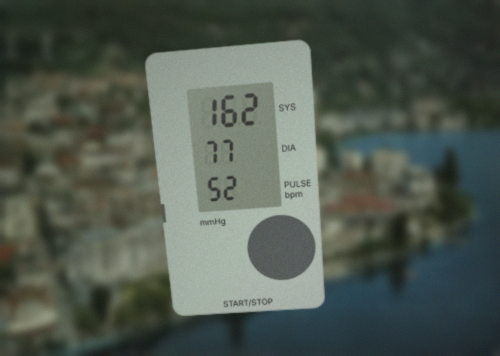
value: 77,mmHg
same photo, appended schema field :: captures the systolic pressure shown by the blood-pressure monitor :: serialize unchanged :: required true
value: 162,mmHg
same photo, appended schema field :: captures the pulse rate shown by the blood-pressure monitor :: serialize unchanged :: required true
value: 52,bpm
